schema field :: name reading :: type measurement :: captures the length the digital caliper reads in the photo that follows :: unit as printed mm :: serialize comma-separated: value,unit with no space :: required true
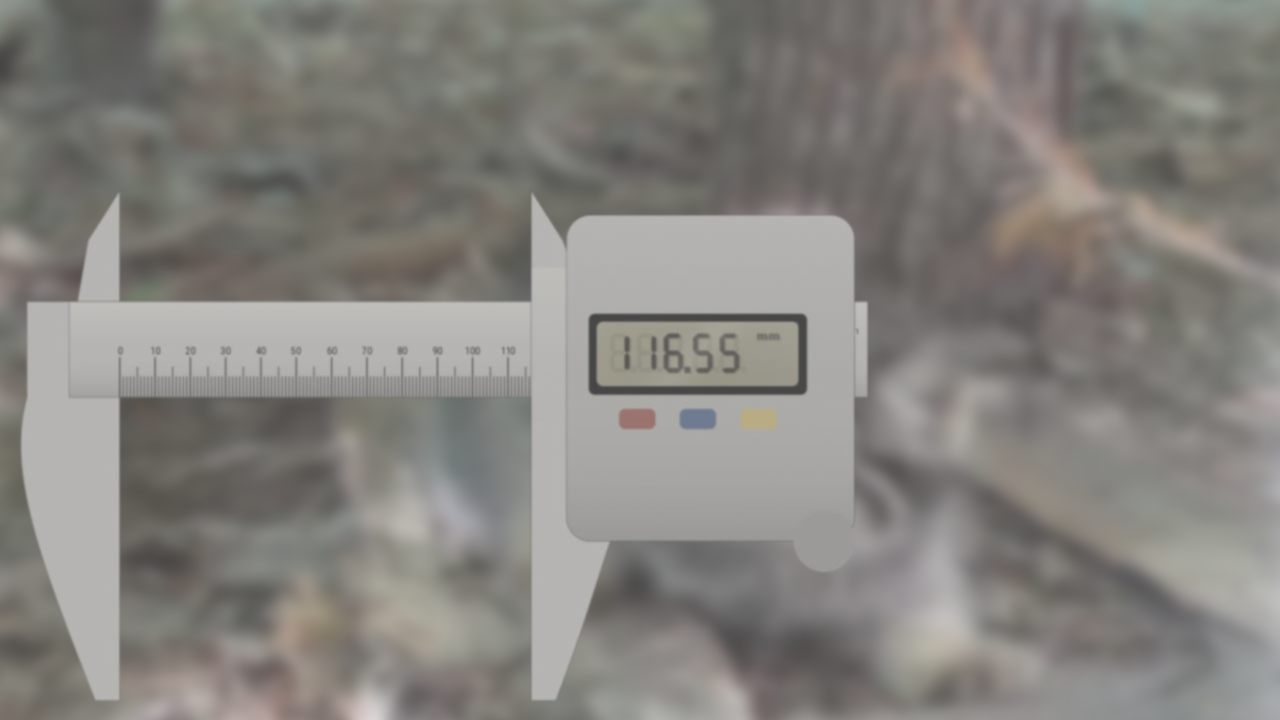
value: 116.55,mm
